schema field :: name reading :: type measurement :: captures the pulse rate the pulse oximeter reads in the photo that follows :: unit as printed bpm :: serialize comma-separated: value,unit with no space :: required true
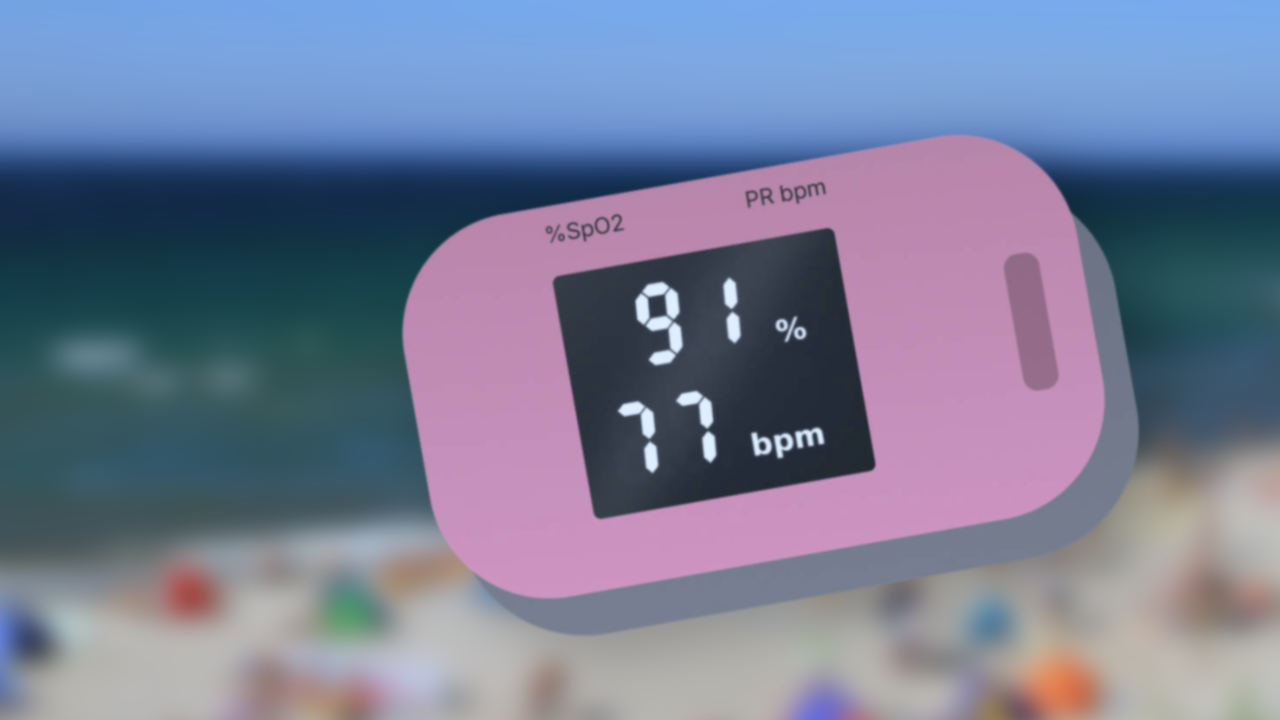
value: 77,bpm
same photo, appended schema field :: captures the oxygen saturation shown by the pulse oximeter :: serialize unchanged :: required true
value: 91,%
